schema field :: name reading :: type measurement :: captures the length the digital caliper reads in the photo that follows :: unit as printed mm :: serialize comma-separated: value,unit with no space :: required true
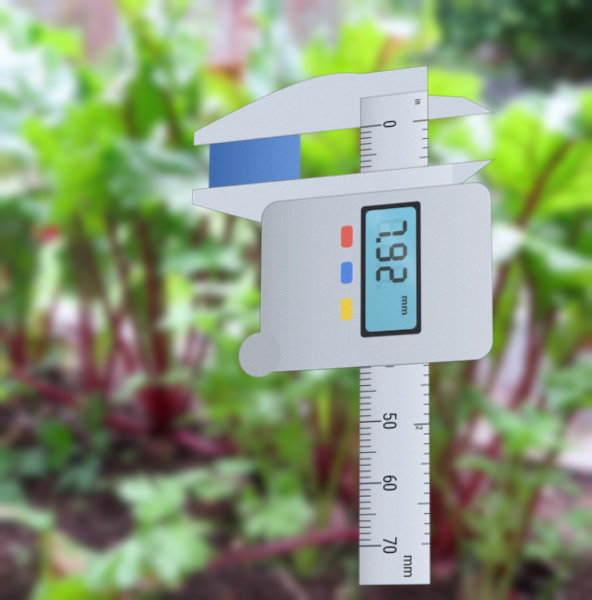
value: 7.92,mm
